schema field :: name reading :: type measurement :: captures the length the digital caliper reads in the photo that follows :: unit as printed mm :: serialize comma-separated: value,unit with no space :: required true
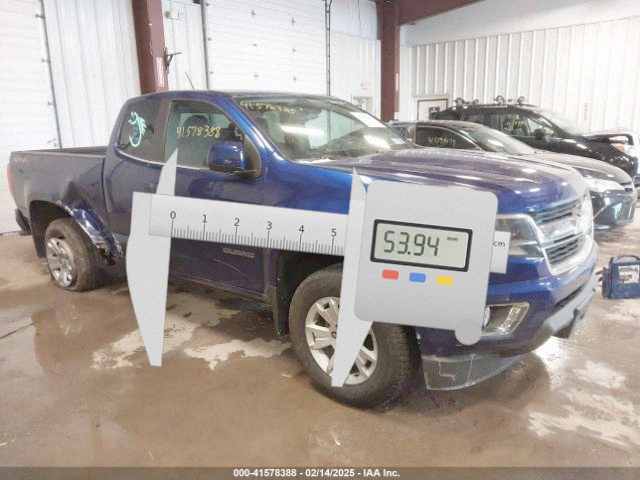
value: 53.94,mm
